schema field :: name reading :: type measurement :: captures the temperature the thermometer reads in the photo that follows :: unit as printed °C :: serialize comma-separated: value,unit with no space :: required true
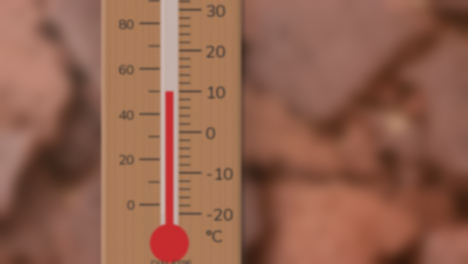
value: 10,°C
